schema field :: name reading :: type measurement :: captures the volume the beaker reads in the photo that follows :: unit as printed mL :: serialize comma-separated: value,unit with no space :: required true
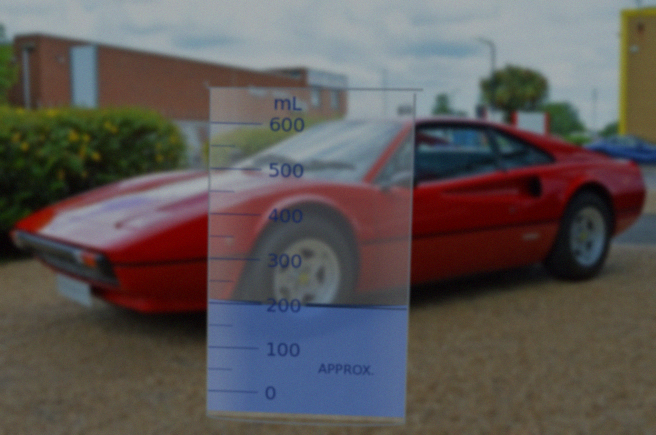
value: 200,mL
